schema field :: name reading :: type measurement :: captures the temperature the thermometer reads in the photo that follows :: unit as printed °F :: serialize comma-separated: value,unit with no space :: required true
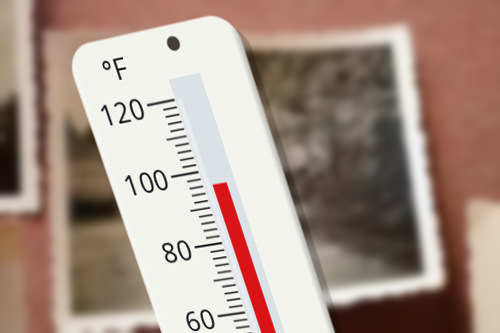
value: 96,°F
